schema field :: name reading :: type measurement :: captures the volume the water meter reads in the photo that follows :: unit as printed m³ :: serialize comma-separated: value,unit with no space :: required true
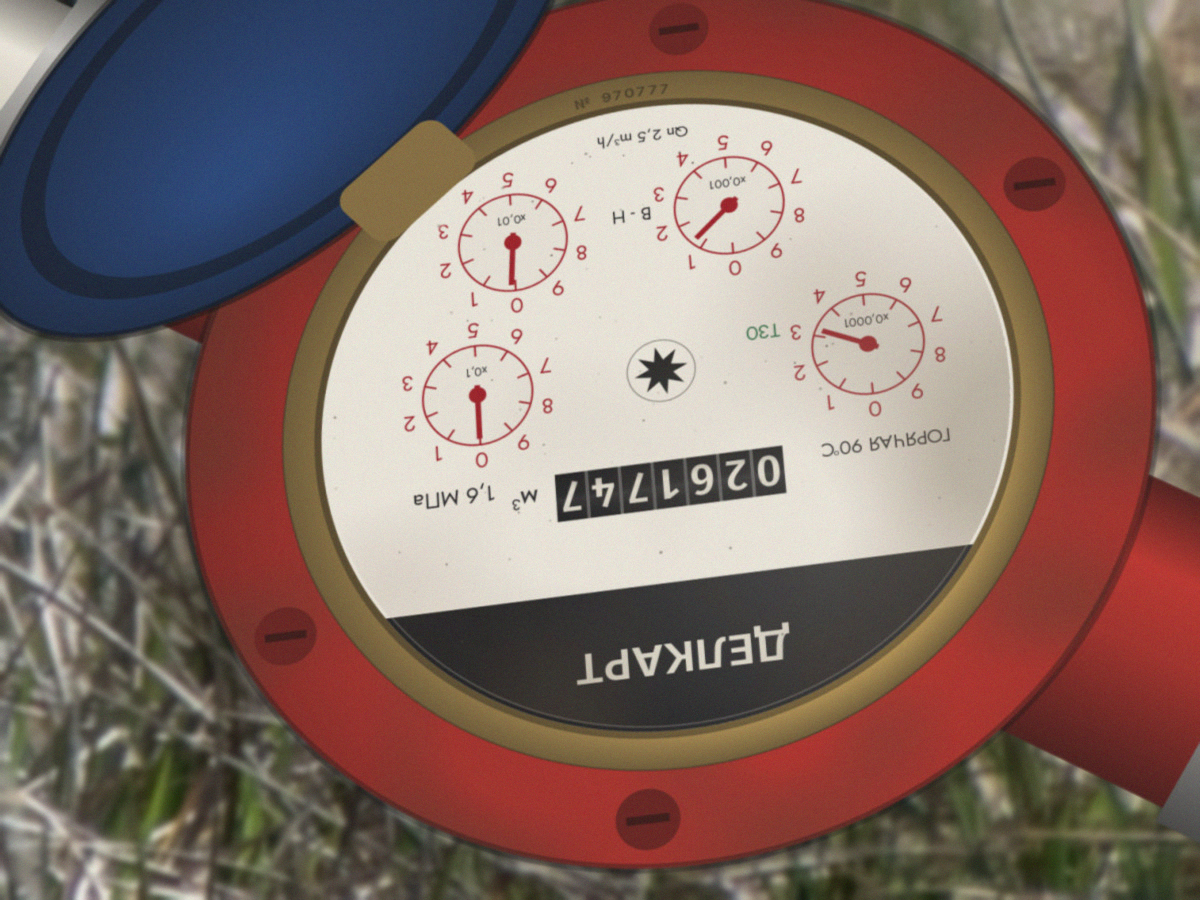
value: 261747.0013,m³
